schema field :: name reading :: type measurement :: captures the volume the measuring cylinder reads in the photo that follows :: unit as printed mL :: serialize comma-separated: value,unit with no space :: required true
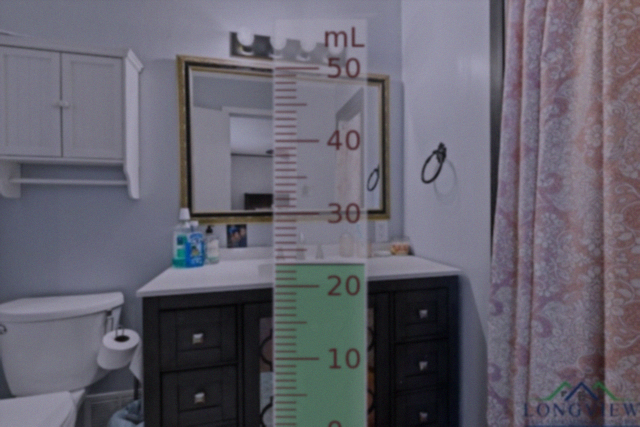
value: 23,mL
